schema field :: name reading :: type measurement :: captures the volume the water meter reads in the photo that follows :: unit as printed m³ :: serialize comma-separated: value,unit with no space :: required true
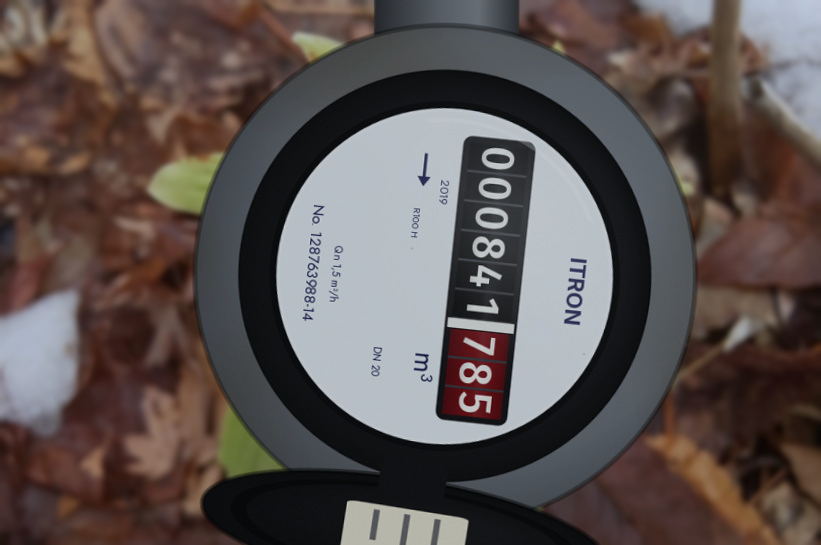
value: 841.785,m³
